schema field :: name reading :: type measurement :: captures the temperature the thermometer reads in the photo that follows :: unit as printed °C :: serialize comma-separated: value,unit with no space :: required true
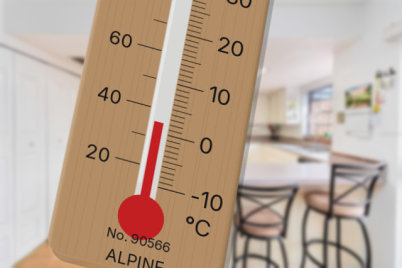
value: 2,°C
